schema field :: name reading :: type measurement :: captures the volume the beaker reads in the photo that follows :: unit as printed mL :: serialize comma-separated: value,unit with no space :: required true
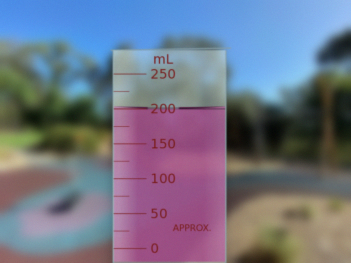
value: 200,mL
